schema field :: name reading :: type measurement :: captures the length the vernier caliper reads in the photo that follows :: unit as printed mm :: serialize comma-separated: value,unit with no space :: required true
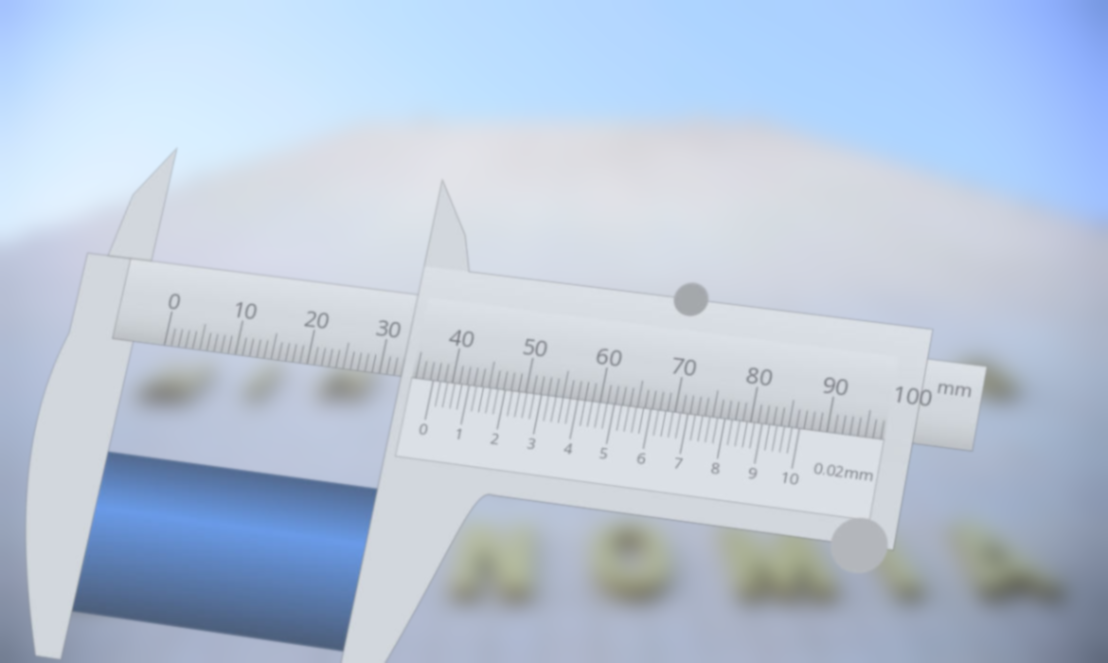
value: 37.4,mm
